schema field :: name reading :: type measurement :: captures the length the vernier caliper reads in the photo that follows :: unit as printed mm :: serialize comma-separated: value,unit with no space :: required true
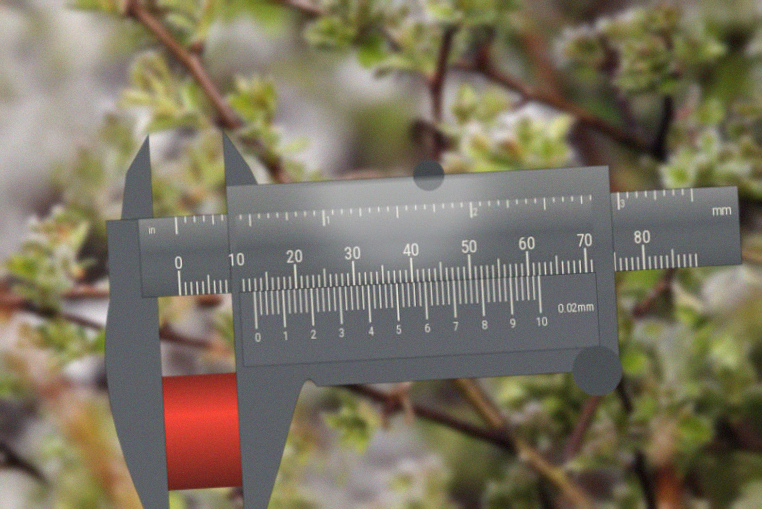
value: 12.8,mm
